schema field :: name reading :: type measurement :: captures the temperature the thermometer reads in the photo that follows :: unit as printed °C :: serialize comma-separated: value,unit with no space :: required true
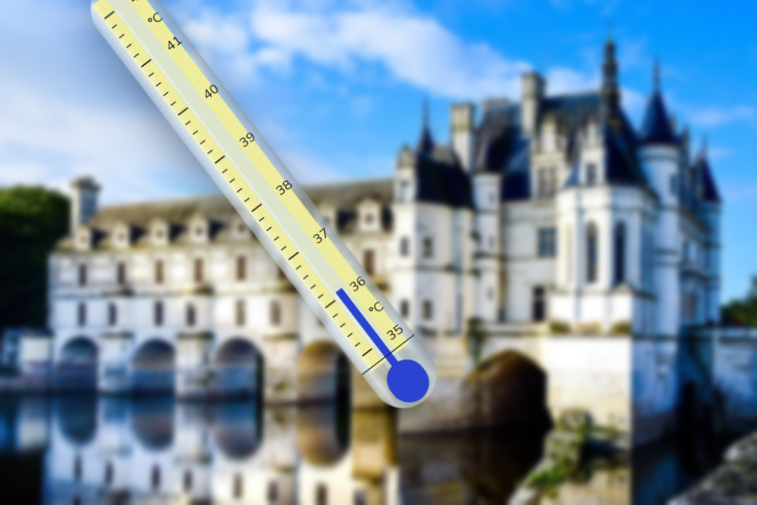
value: 36.1,°C
